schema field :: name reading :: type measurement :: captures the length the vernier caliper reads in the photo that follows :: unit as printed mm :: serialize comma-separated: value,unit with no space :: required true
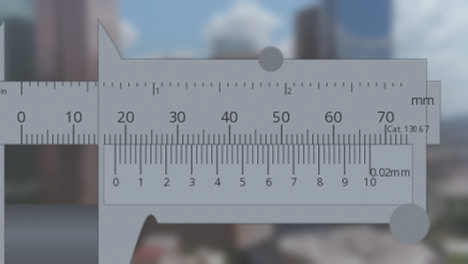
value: 18.0,mm
